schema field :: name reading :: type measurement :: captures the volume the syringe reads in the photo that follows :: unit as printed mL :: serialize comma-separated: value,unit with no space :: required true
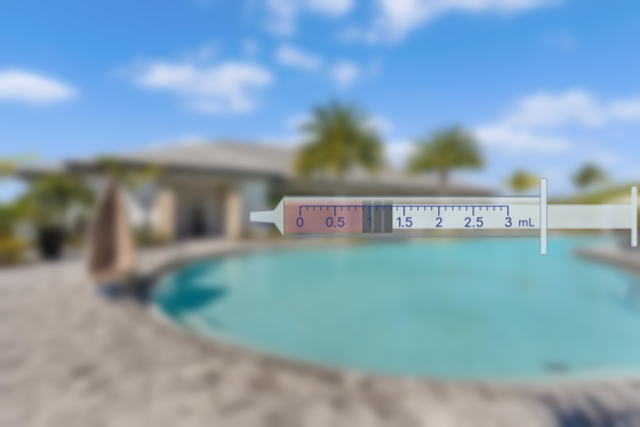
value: 0.9,mL
